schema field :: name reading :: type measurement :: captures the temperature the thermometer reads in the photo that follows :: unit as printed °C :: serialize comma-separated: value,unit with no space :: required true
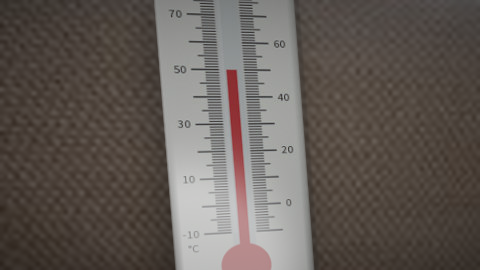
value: 50,°C
